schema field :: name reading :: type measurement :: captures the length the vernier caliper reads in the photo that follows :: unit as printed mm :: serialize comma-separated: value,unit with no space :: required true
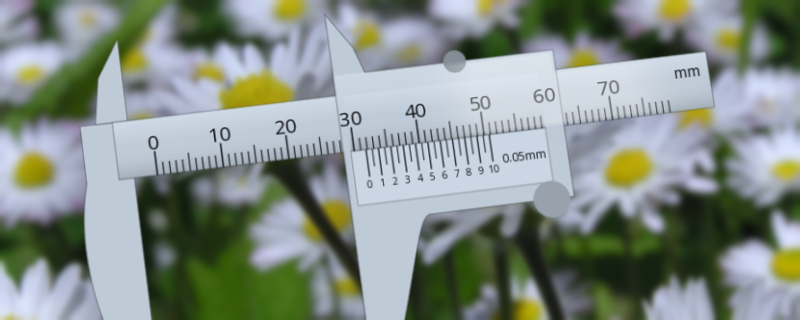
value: 31.8,mm
